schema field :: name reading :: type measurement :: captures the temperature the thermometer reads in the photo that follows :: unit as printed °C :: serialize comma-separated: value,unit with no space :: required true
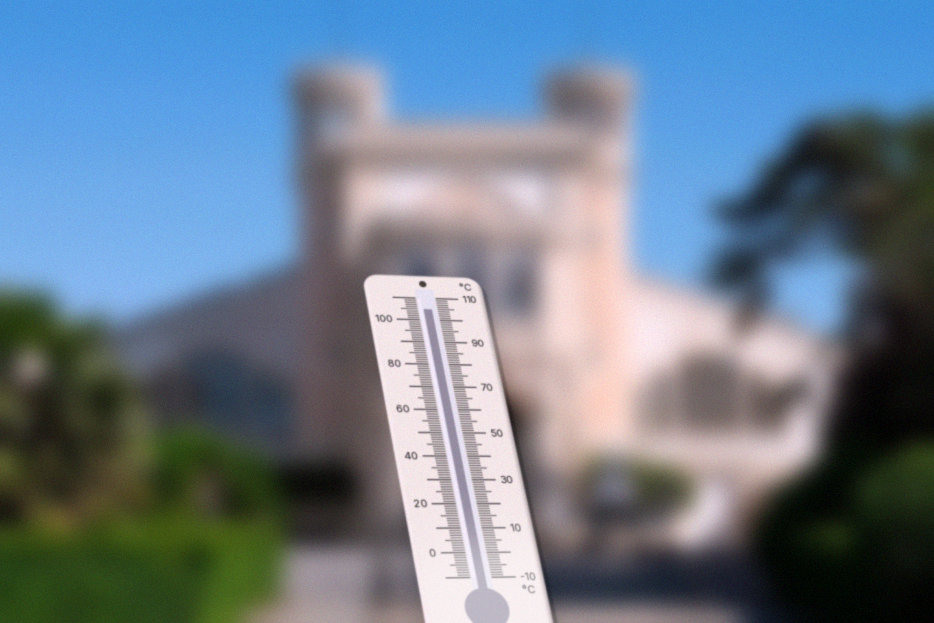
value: 105,°C
